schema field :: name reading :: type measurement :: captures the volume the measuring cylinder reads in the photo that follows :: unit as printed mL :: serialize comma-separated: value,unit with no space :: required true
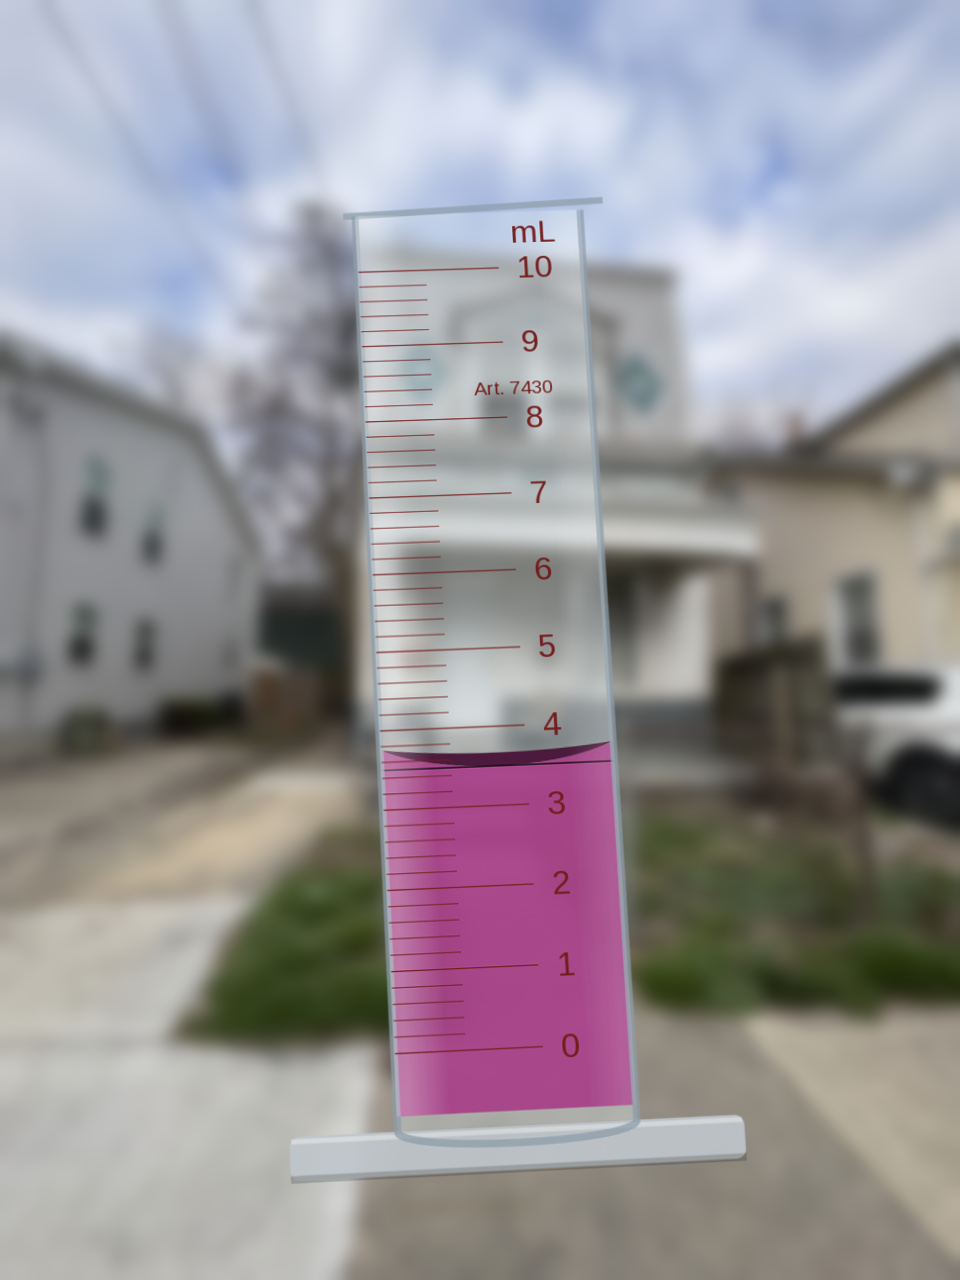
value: 3.5,mL
